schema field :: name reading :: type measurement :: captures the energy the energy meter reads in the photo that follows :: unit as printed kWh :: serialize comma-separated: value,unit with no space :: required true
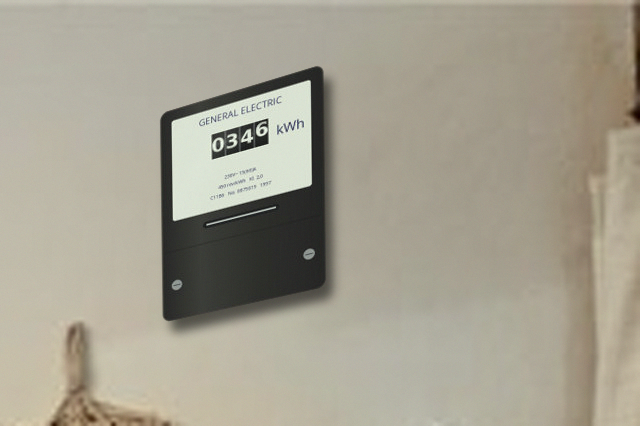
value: 346,kWh
